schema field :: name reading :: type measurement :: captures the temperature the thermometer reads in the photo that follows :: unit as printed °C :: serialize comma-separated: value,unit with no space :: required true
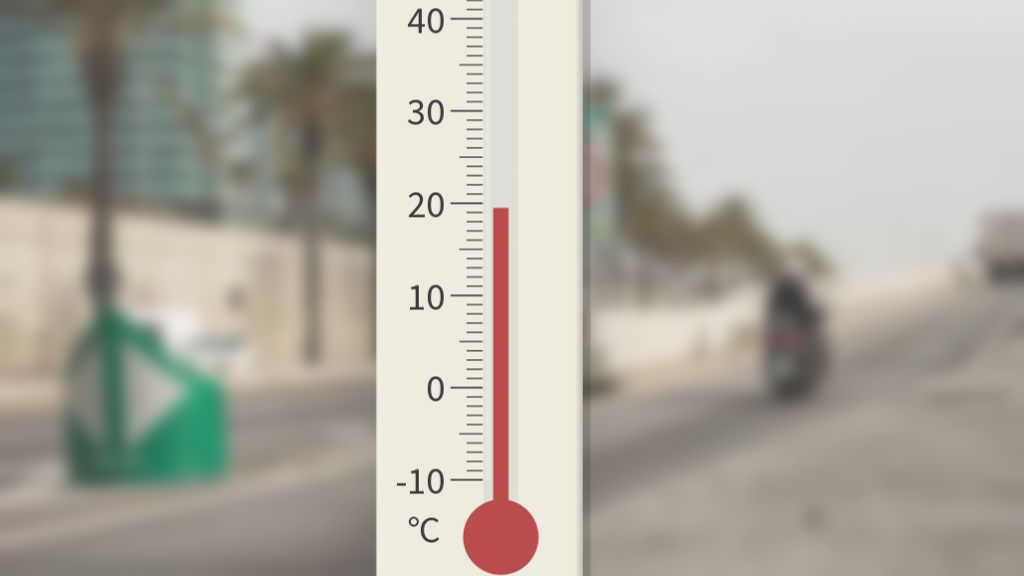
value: 19.5,°C
